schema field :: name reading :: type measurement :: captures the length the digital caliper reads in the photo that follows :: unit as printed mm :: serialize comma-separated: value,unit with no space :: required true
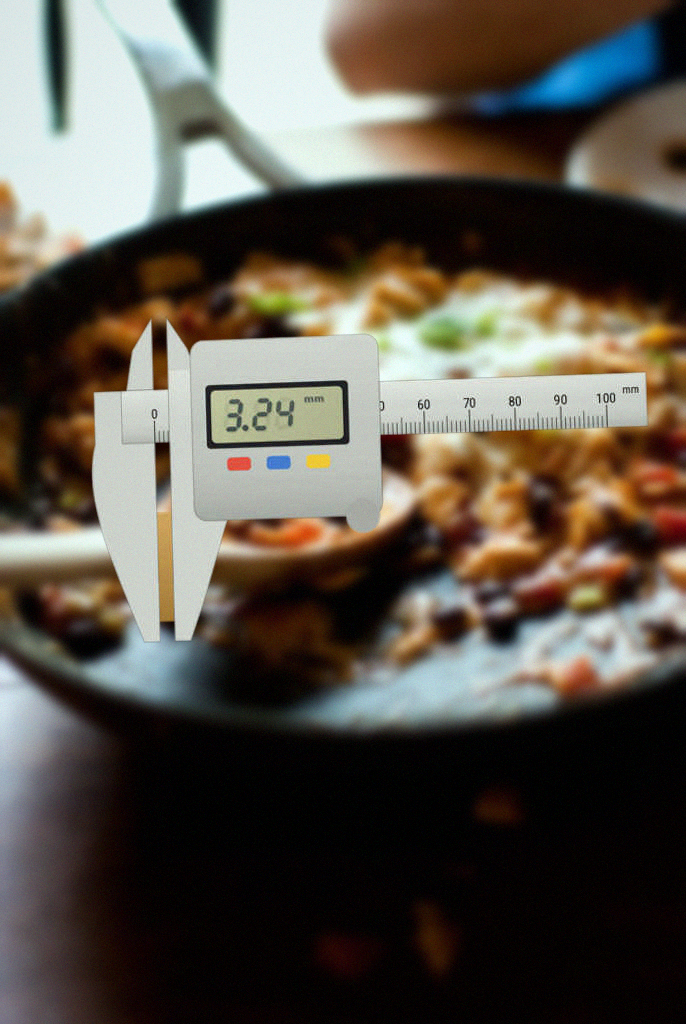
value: 3.24,mm
